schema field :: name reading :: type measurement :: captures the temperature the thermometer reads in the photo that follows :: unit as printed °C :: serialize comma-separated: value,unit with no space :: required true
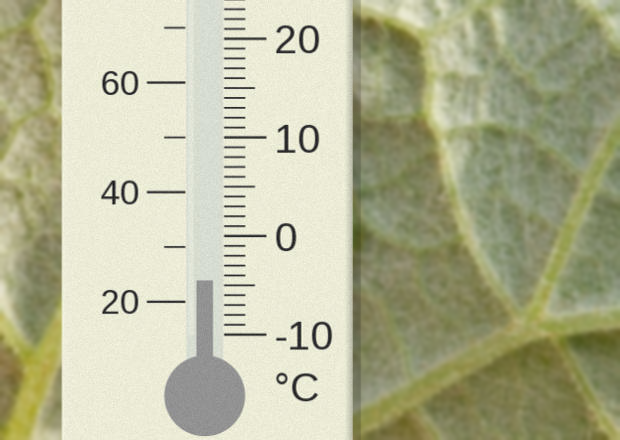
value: -4.5,°C
